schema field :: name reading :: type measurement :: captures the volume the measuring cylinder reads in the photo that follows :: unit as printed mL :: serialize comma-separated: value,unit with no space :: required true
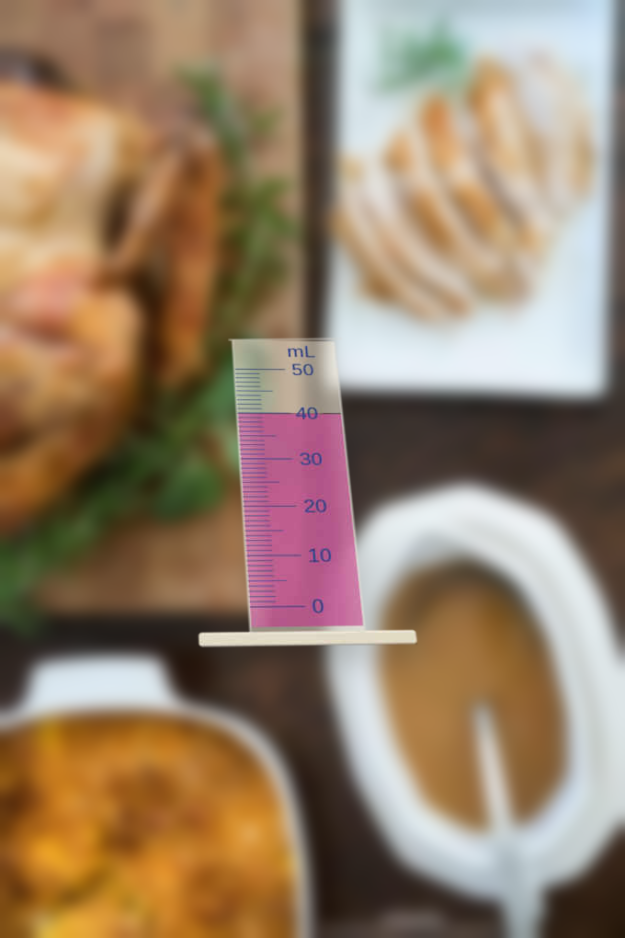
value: 40,mL
